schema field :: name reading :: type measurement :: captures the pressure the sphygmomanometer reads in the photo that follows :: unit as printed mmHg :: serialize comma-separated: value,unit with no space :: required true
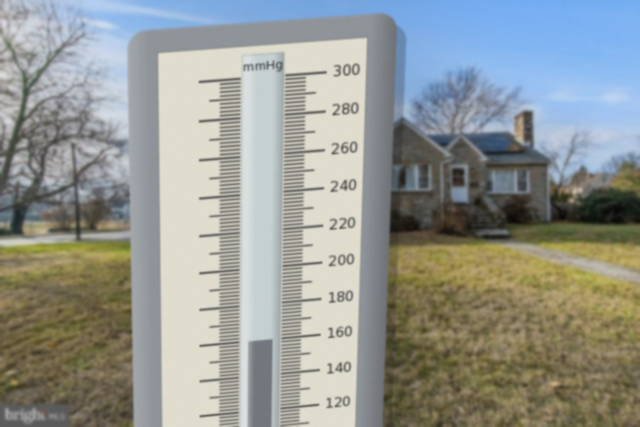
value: 160,mmHg
